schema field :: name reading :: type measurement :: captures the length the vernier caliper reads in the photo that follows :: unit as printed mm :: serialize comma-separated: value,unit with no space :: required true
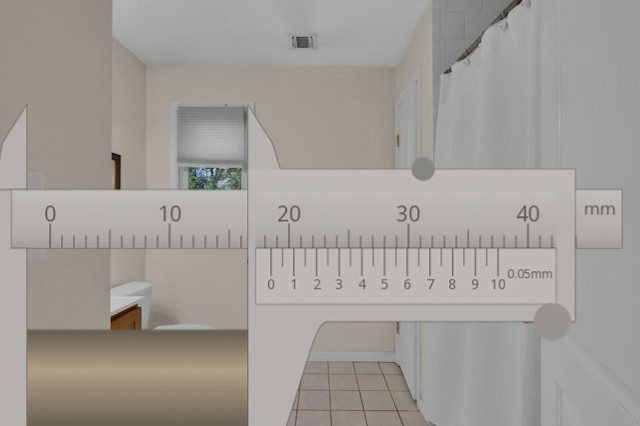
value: 18.5,mm
